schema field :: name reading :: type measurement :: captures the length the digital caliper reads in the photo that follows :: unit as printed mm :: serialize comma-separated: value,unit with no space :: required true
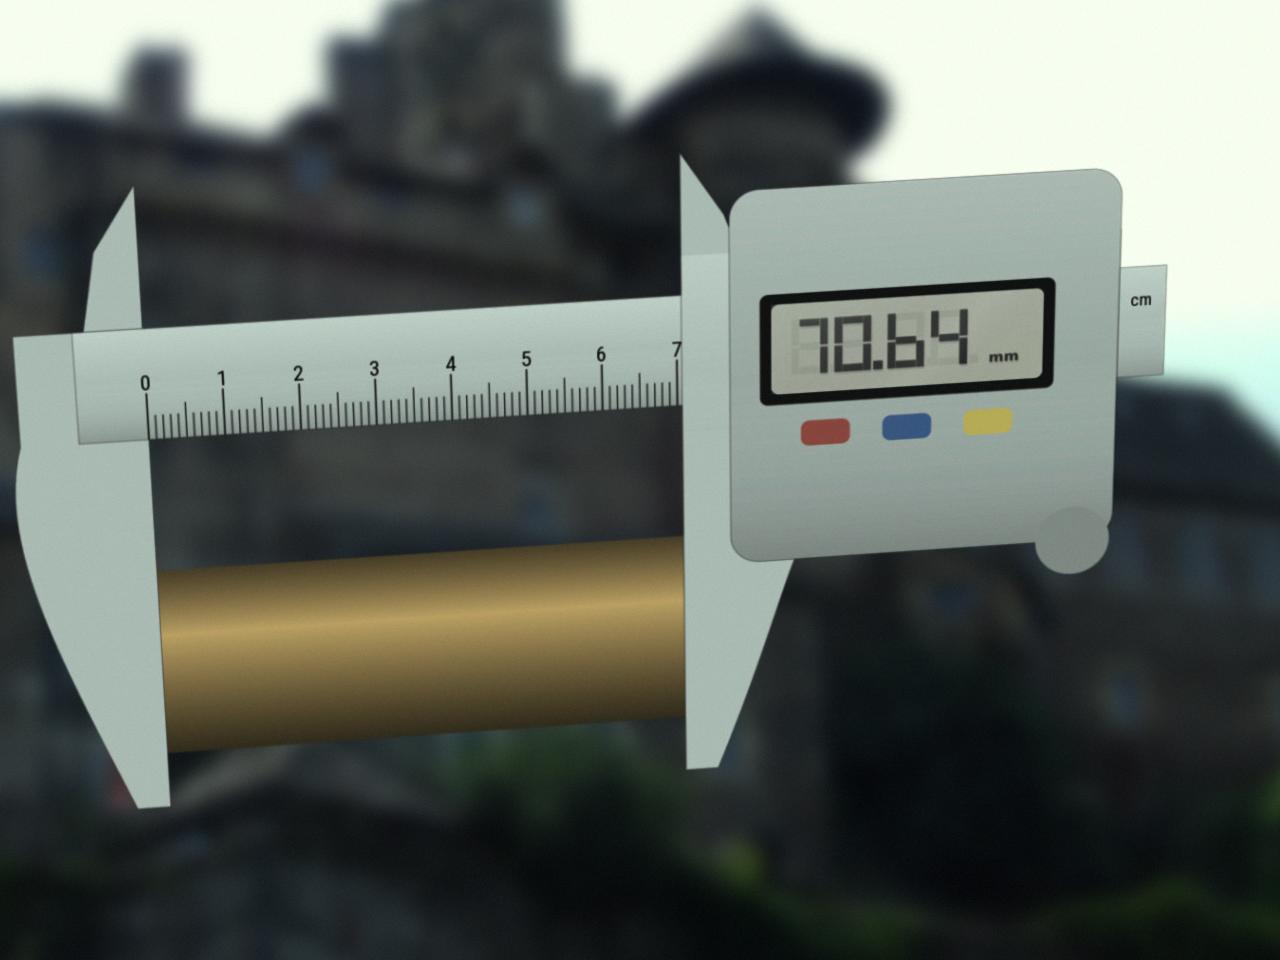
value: 70.64,mm
